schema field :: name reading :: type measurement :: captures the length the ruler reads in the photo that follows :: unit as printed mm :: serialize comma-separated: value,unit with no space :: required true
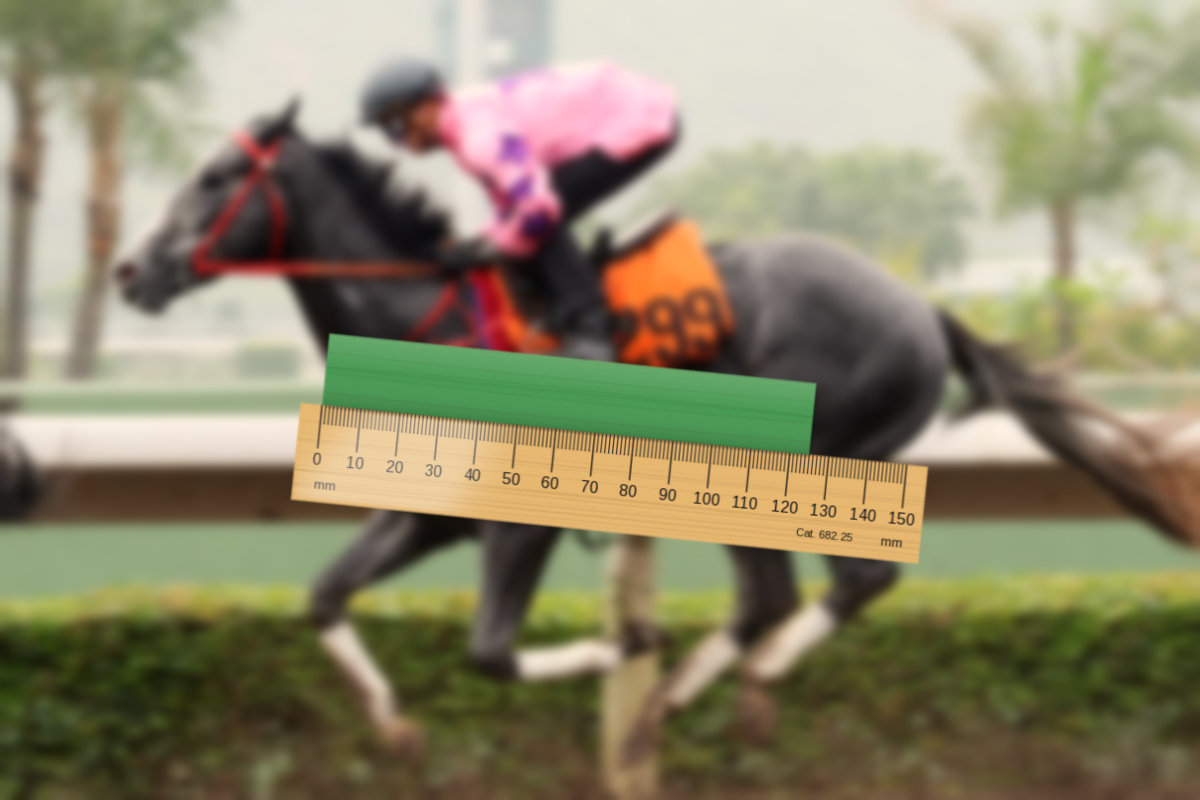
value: 125,mm
